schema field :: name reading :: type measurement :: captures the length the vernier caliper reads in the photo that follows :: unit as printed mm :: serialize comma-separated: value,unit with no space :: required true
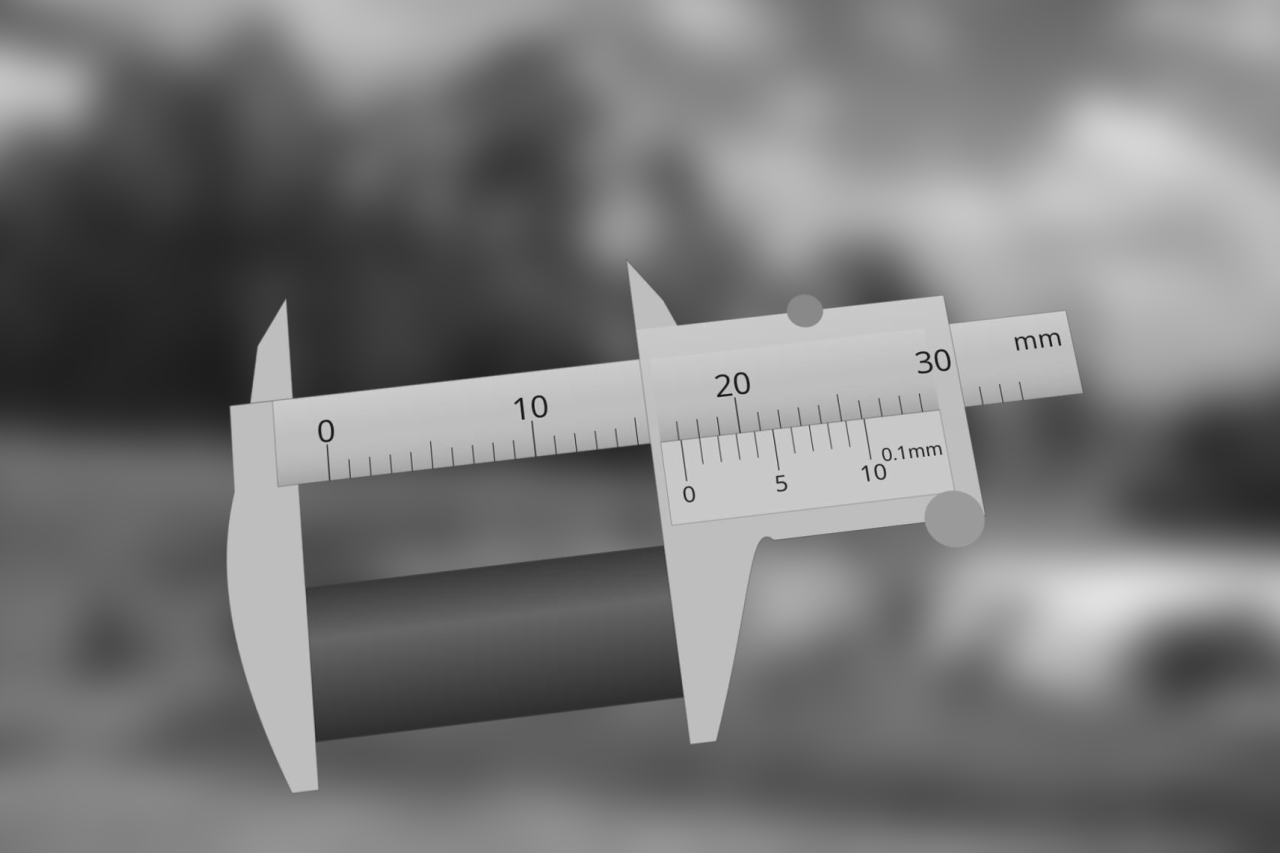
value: 17.1,mm
